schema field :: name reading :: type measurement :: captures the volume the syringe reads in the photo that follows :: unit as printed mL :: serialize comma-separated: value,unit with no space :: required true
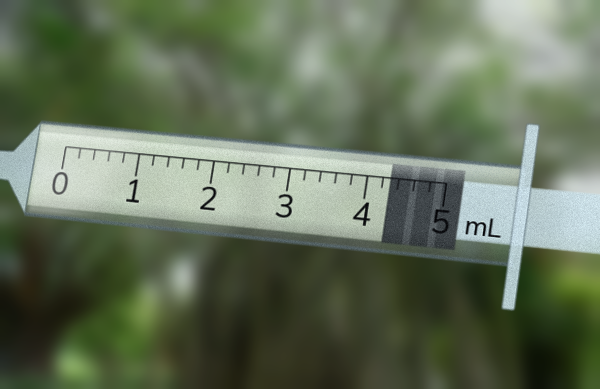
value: 4.3,mL
